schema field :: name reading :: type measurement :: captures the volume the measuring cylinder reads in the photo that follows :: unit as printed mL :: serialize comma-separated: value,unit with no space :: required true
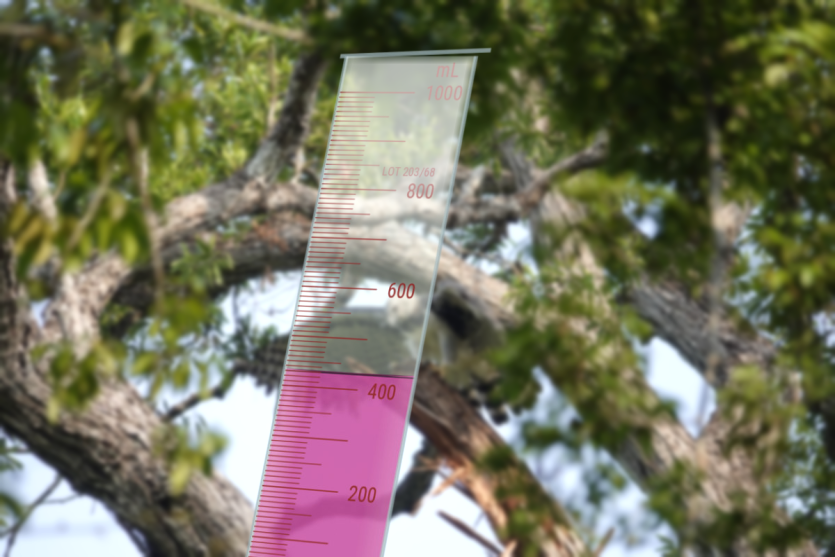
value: 430,mL
